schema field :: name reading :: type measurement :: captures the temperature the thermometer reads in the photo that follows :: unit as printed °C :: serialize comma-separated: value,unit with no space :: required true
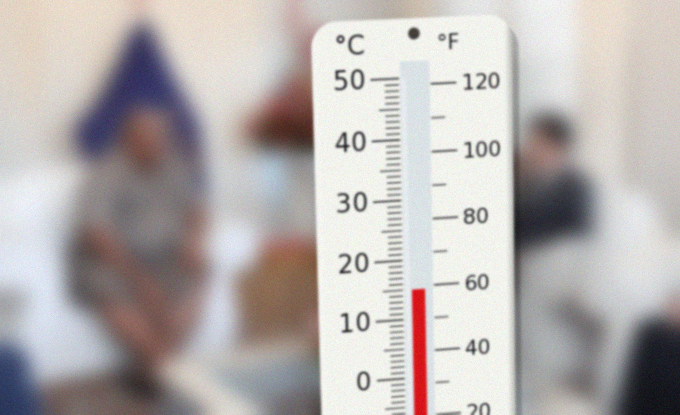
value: 15,°C
